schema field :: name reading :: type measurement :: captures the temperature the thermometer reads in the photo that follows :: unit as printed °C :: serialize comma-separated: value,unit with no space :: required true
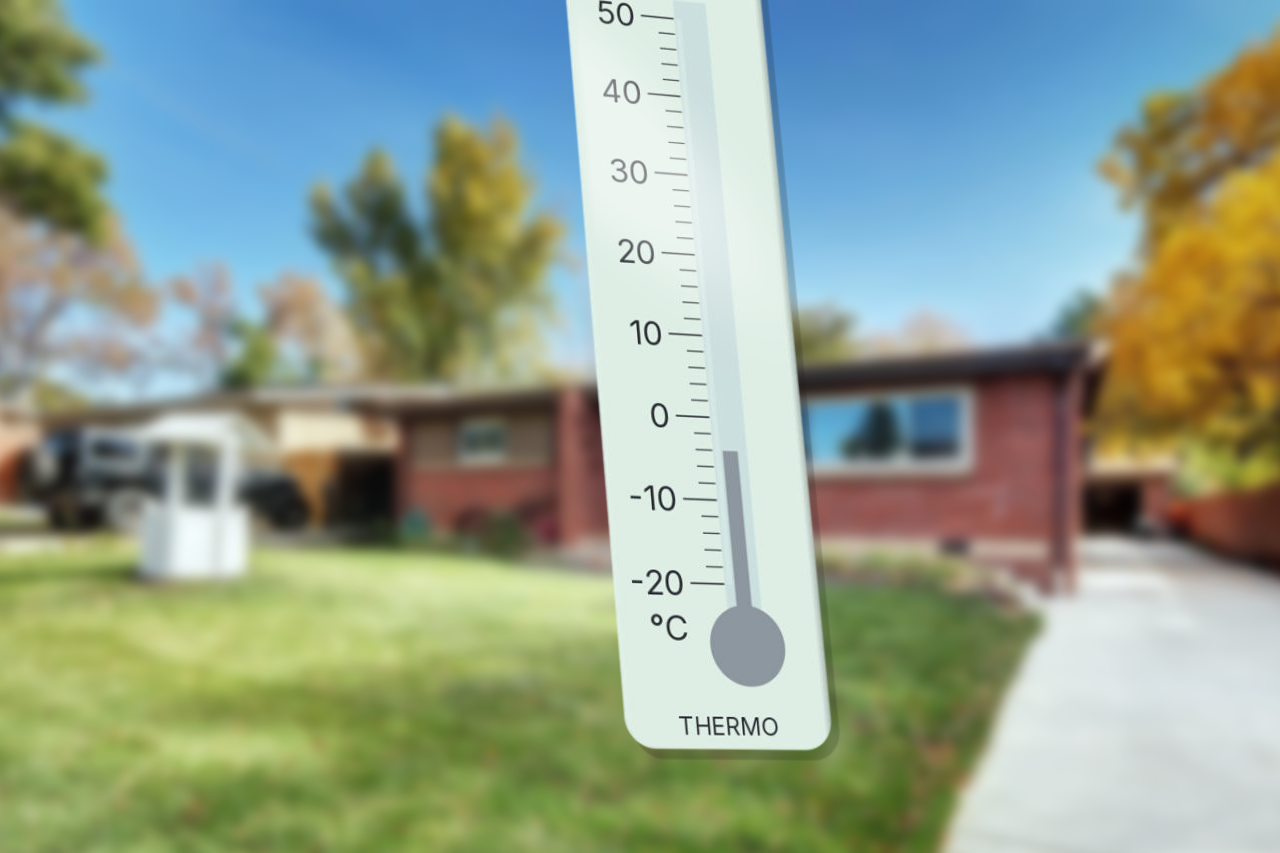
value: -4,°C
